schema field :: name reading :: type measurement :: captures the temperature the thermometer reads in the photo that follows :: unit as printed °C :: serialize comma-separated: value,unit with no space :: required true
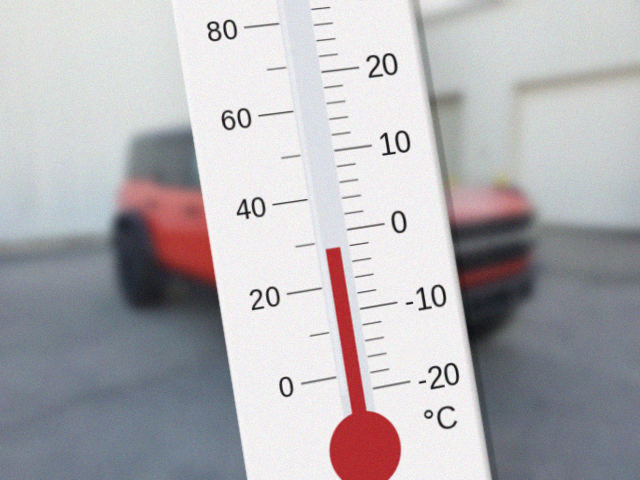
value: -2,°C
